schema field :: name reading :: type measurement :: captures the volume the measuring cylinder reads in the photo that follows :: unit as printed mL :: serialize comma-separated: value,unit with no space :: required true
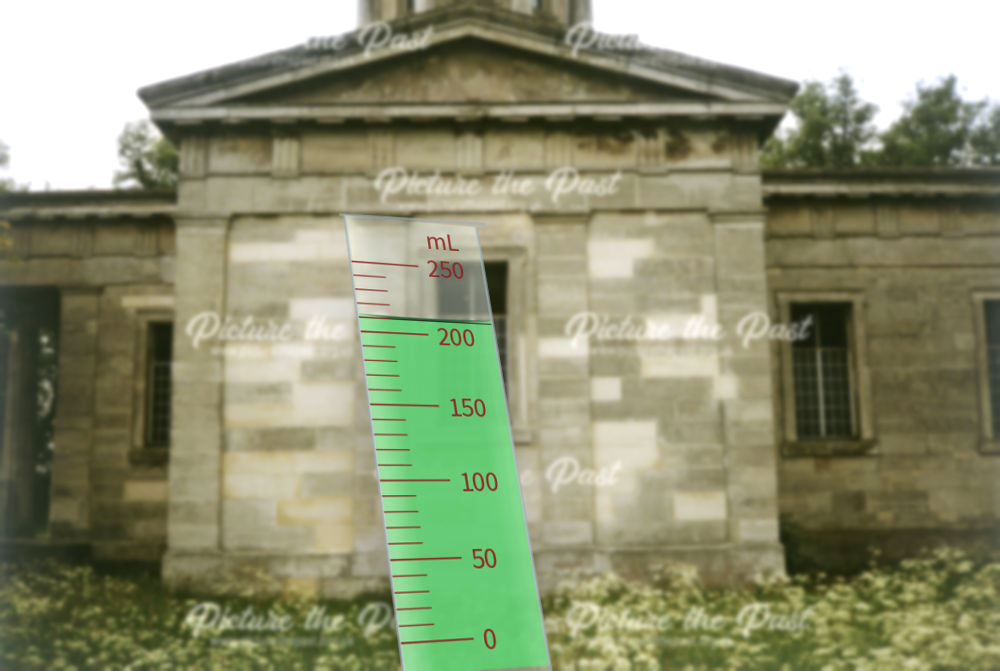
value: 210,mL
